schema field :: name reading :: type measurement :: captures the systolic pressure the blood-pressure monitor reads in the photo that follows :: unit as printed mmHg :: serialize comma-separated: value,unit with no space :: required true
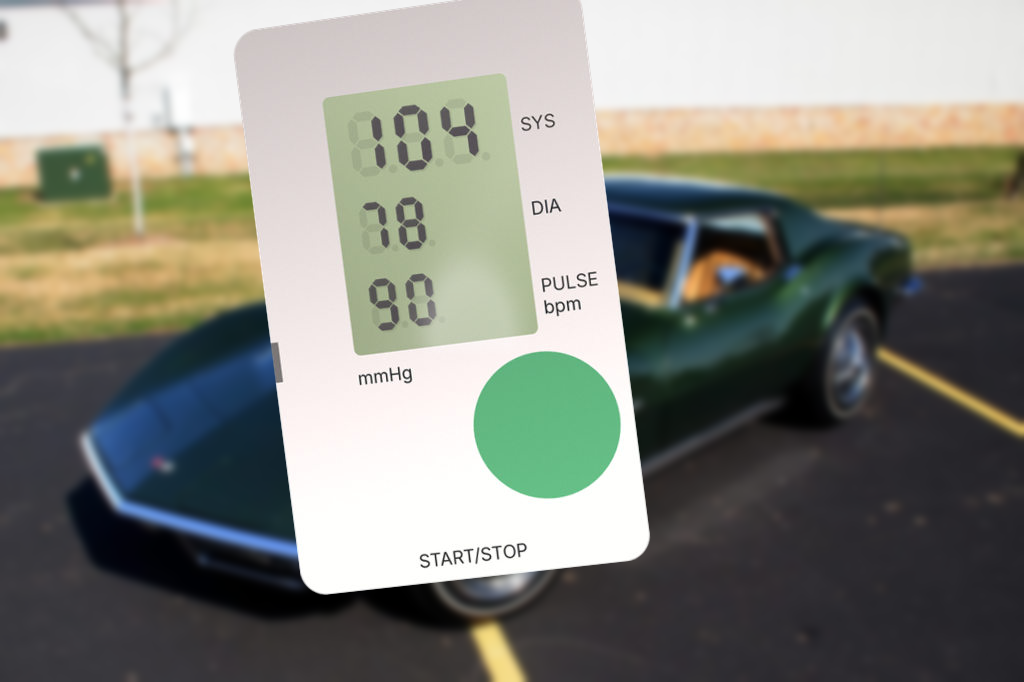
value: 104,mmHg
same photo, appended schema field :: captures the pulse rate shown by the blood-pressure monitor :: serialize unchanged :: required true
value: 90,bpm
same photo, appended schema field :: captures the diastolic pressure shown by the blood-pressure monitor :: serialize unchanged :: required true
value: 78,mmHg
